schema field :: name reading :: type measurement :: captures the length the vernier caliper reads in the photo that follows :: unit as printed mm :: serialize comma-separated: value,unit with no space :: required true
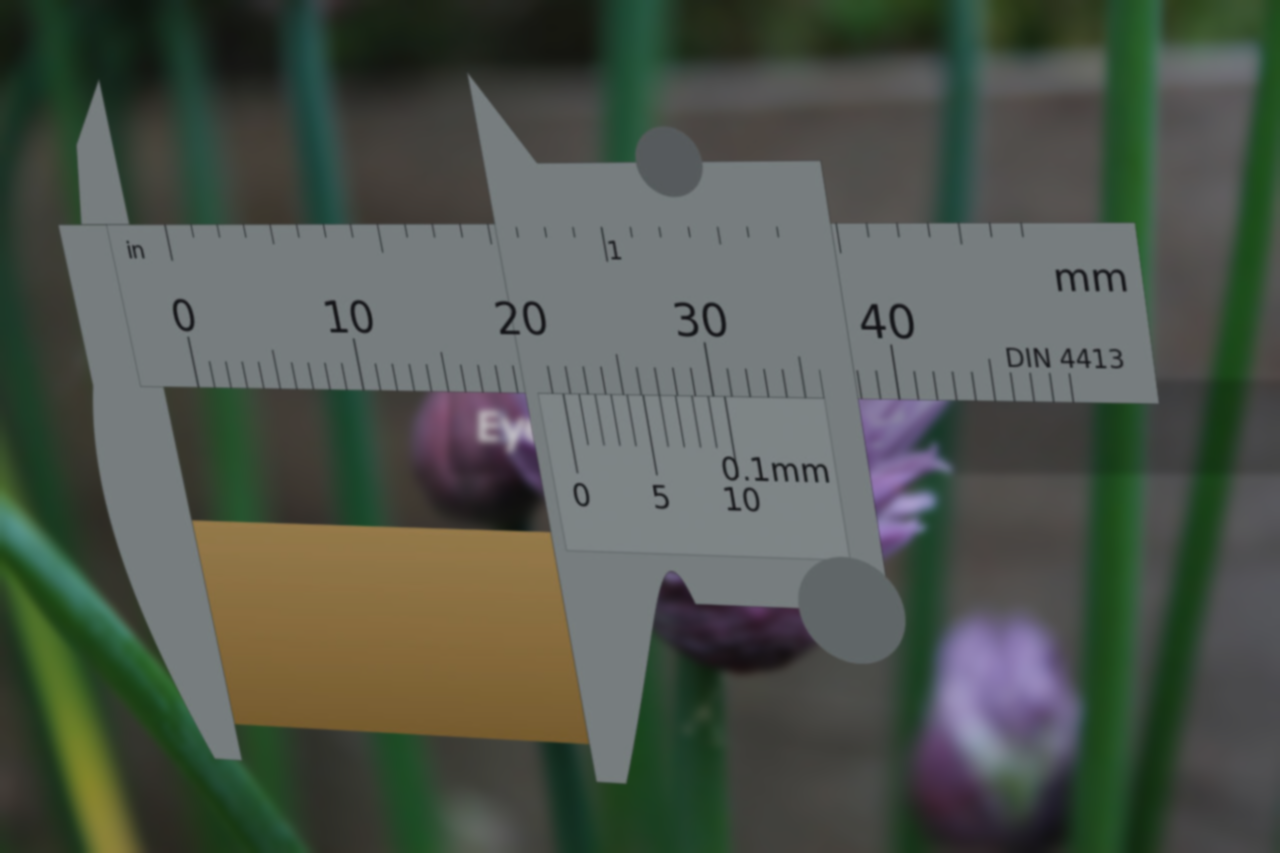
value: 21.6,mm
